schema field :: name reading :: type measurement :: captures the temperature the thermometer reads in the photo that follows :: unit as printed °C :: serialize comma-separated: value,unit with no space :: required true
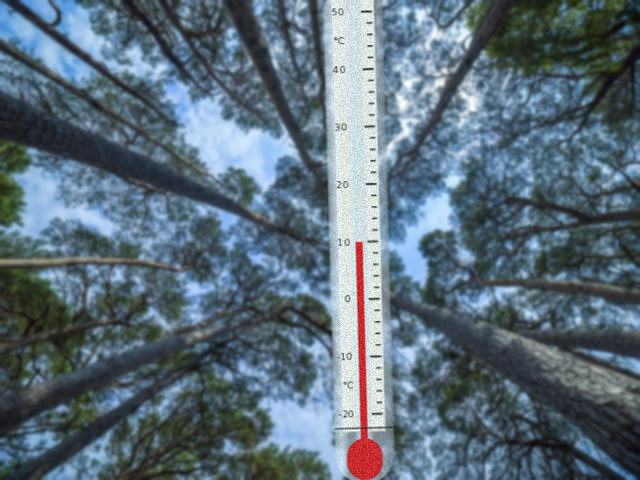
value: 10,°C
